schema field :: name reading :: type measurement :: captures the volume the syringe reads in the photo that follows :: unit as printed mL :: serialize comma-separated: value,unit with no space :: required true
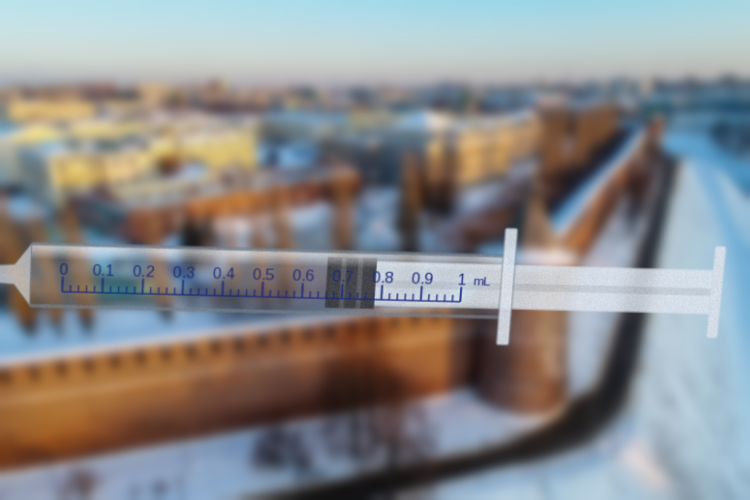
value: 0.66,mL
